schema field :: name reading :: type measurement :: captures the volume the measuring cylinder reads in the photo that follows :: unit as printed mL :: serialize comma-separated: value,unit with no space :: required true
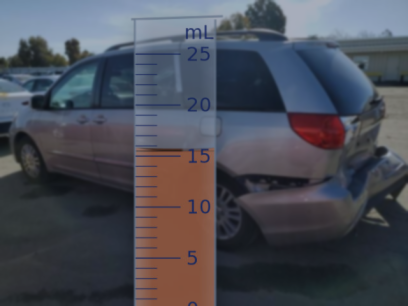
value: 15.5,mL
